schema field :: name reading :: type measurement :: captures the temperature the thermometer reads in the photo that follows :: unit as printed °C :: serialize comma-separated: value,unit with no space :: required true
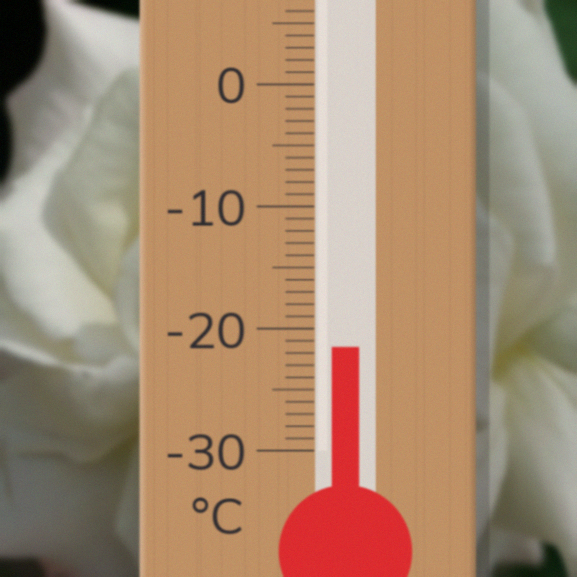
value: -21.5,°C
